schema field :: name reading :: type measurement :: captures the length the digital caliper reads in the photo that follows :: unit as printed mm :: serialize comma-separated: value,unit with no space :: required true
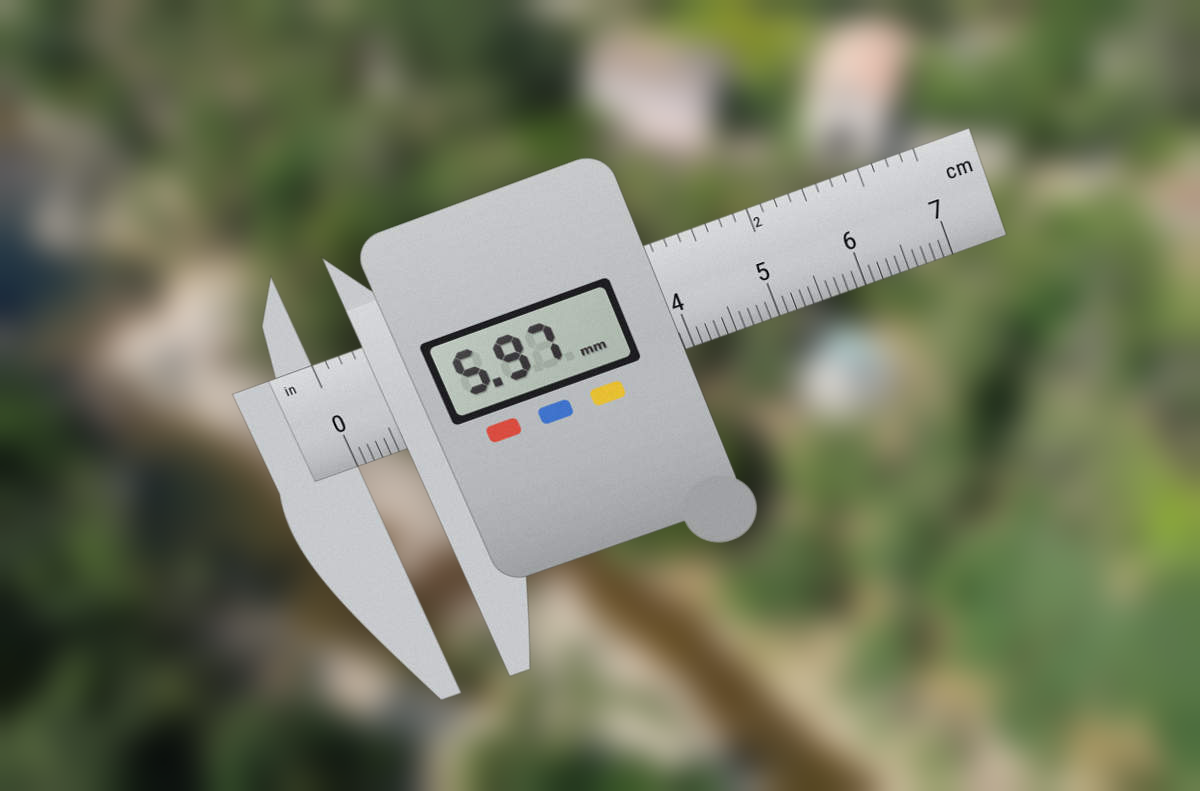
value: 5.97,mm
